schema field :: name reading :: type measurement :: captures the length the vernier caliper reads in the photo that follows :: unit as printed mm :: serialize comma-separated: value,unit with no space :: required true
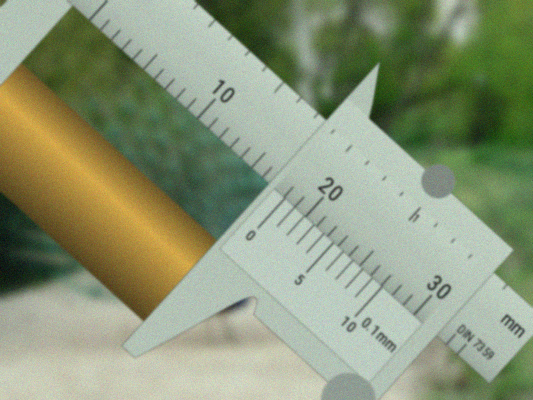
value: 18.1,mm
